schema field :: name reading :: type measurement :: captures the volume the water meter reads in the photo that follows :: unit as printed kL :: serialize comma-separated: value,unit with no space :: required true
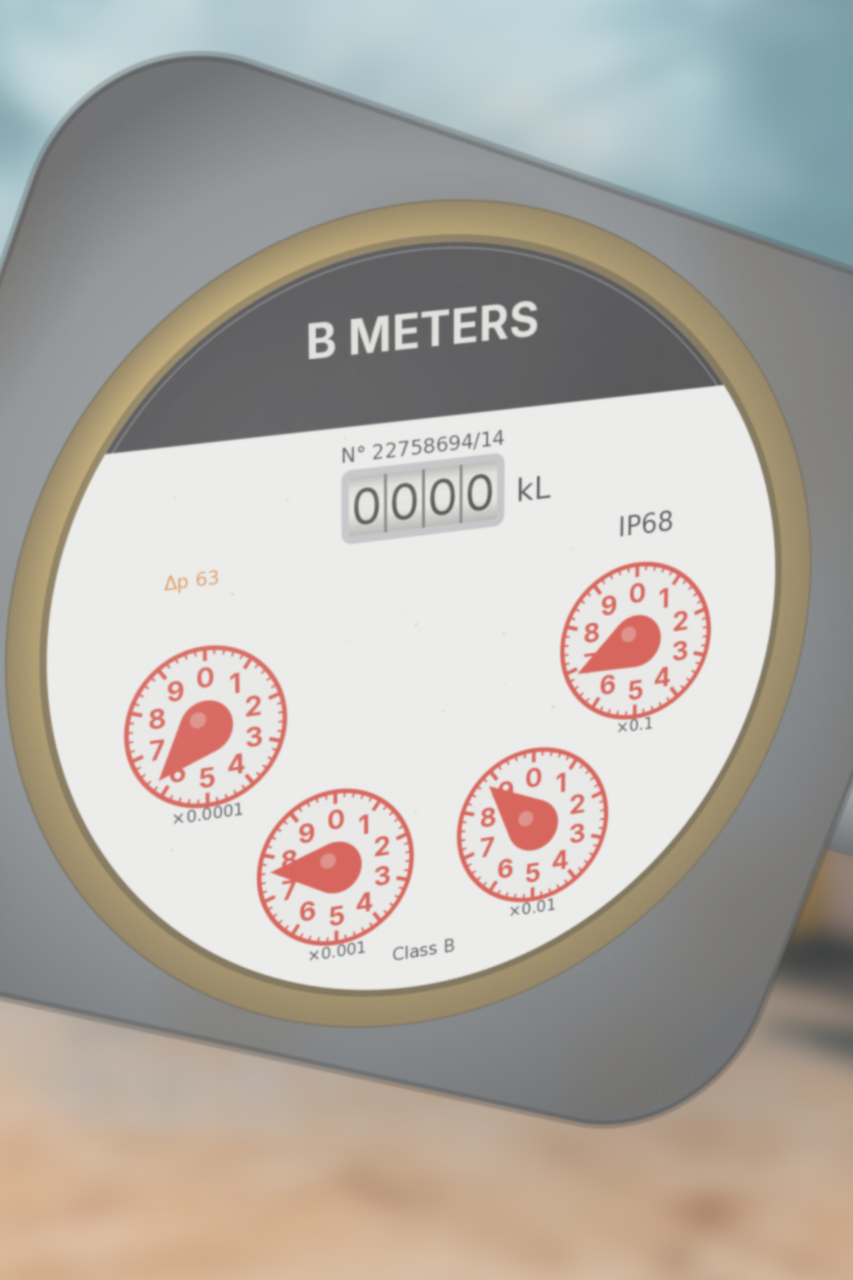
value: 0.6876,kL
